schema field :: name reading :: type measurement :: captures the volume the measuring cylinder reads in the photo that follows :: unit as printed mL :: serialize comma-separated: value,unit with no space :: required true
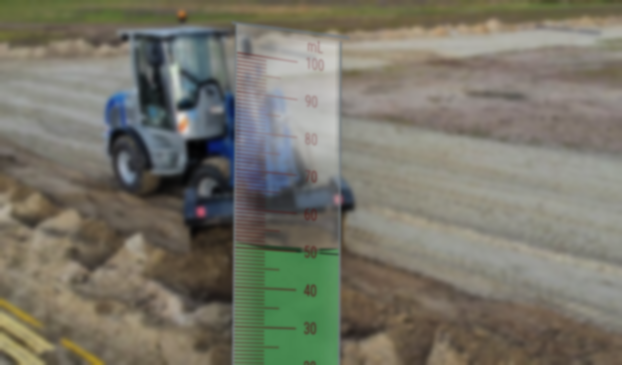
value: 50,mL
